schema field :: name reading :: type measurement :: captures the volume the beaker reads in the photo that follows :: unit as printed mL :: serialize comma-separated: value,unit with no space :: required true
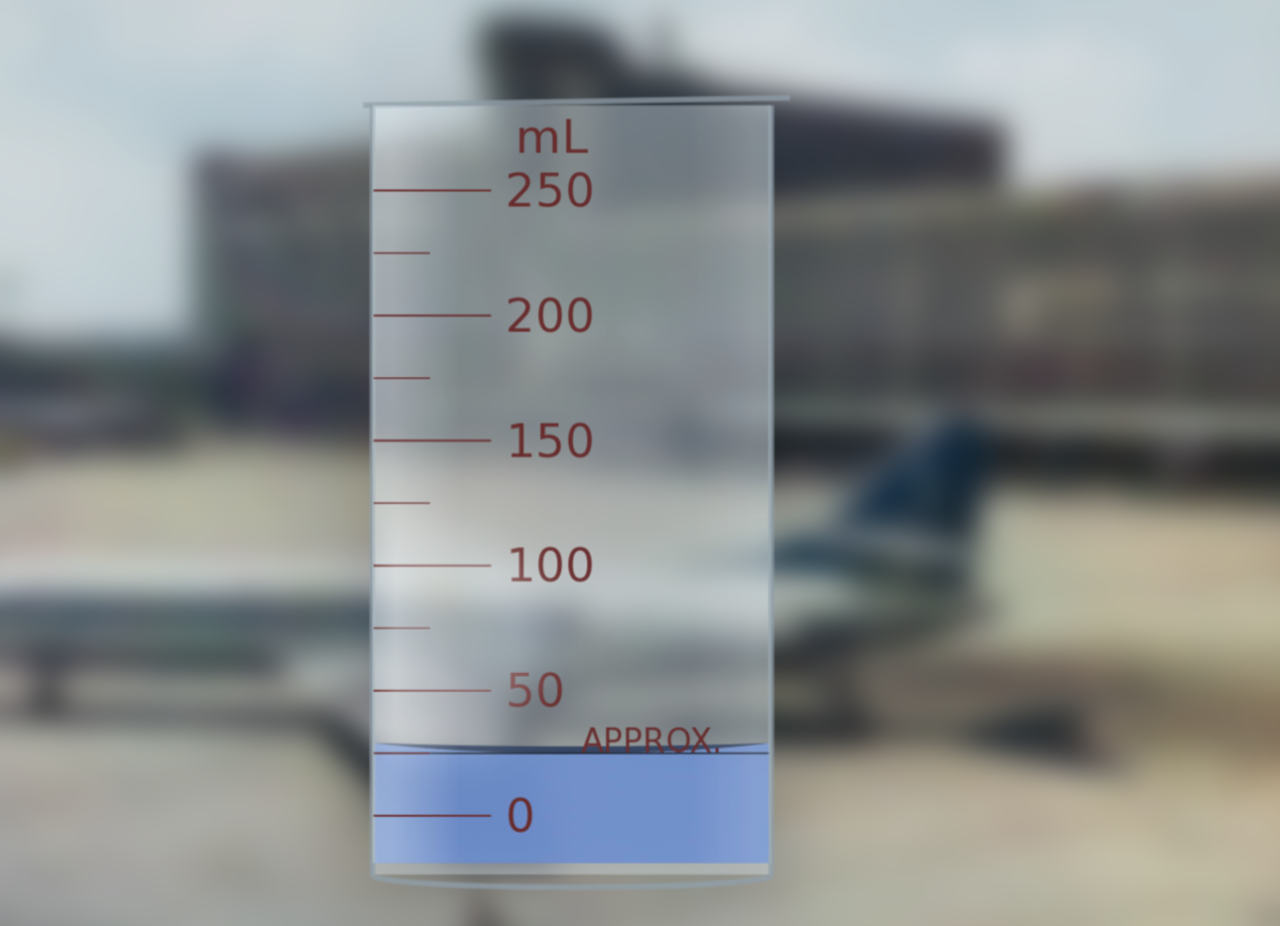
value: 25,mL
